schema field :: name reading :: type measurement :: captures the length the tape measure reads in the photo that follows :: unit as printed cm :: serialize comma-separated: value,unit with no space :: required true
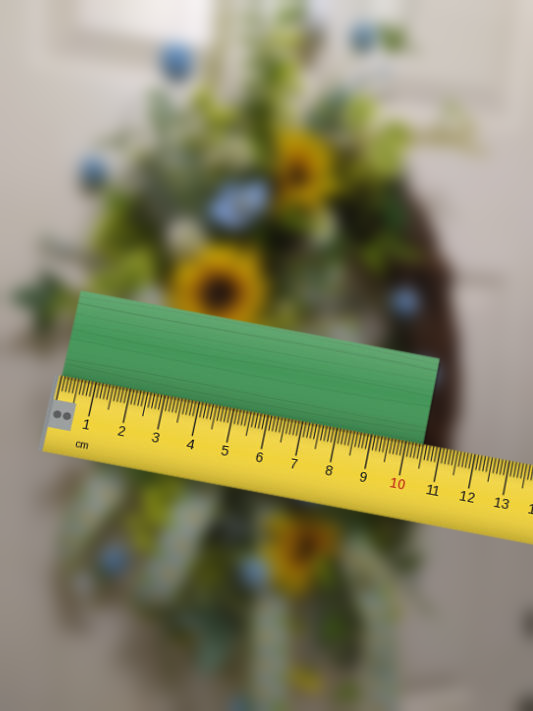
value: 10.5,cm
